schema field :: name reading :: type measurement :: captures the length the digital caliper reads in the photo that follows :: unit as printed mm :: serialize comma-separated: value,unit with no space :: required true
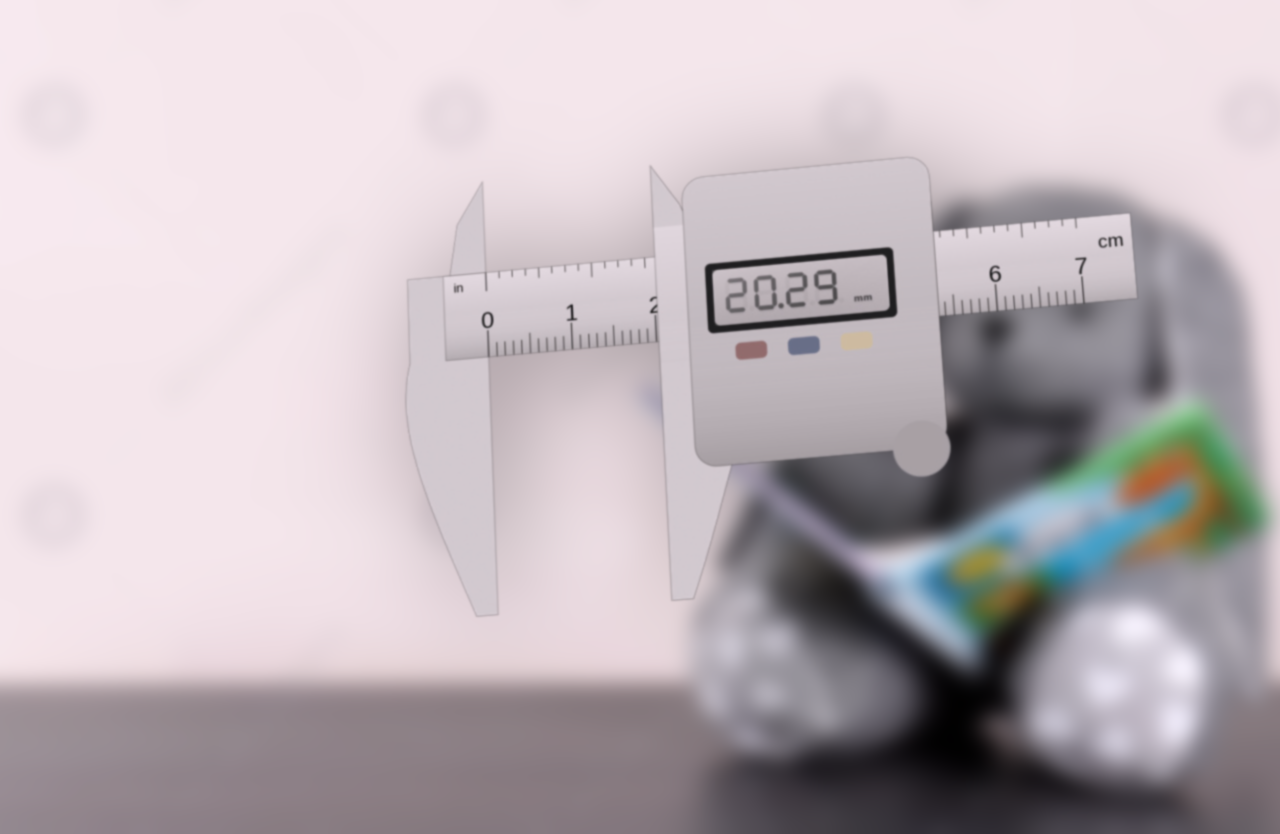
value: 20.29,mm
